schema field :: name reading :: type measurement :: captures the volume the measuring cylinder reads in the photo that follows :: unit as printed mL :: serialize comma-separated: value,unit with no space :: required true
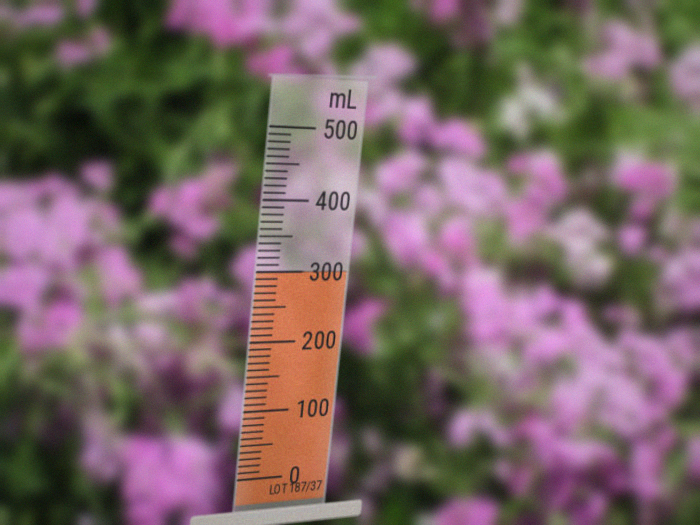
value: 300,mL
